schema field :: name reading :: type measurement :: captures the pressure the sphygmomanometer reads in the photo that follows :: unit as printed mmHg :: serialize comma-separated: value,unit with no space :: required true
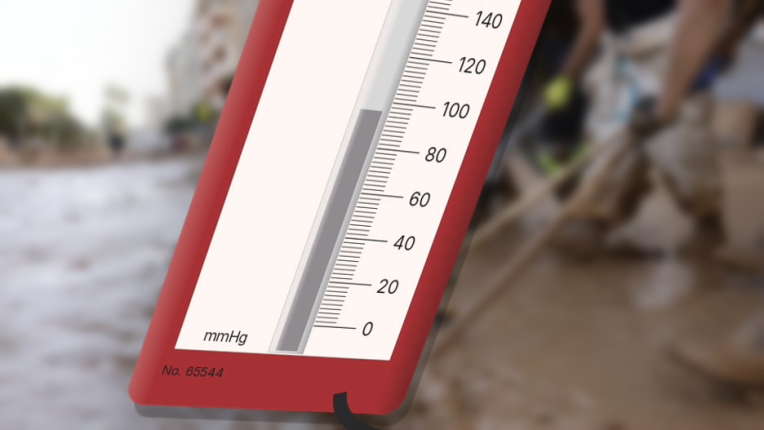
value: 96,mmHg
